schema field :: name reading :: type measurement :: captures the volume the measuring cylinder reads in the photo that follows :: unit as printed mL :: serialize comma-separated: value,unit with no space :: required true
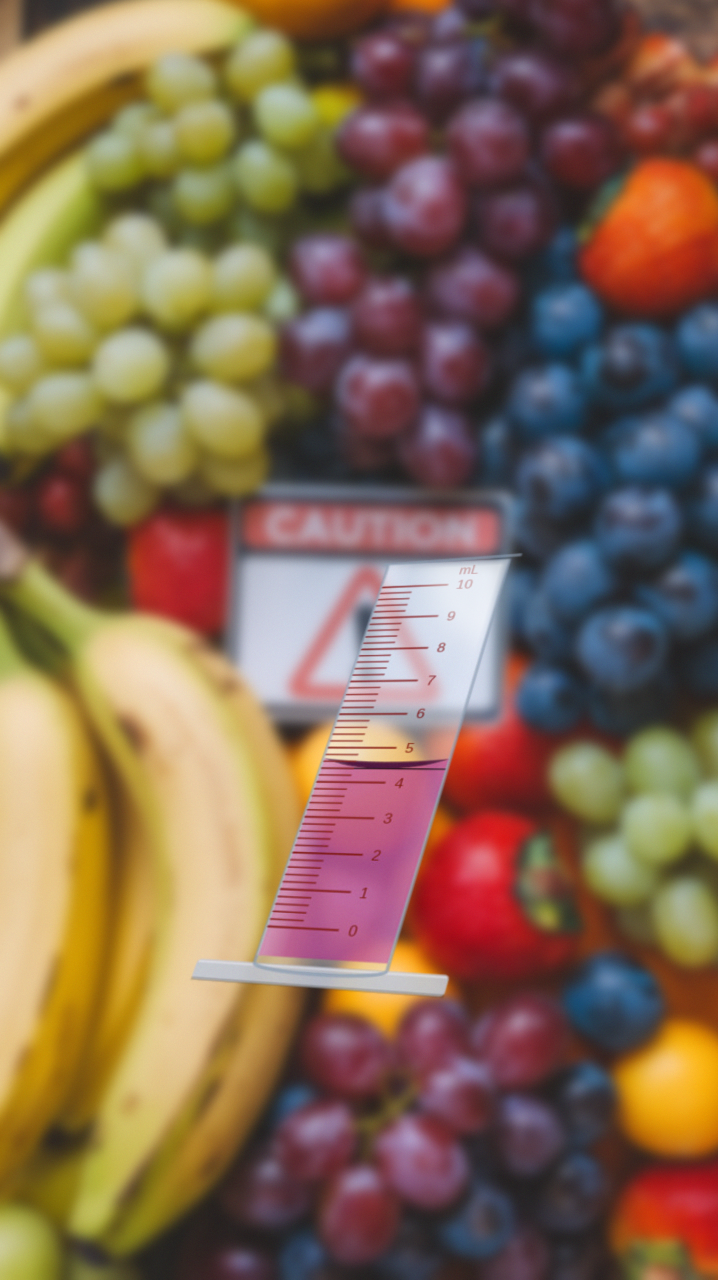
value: 4.4,mL
